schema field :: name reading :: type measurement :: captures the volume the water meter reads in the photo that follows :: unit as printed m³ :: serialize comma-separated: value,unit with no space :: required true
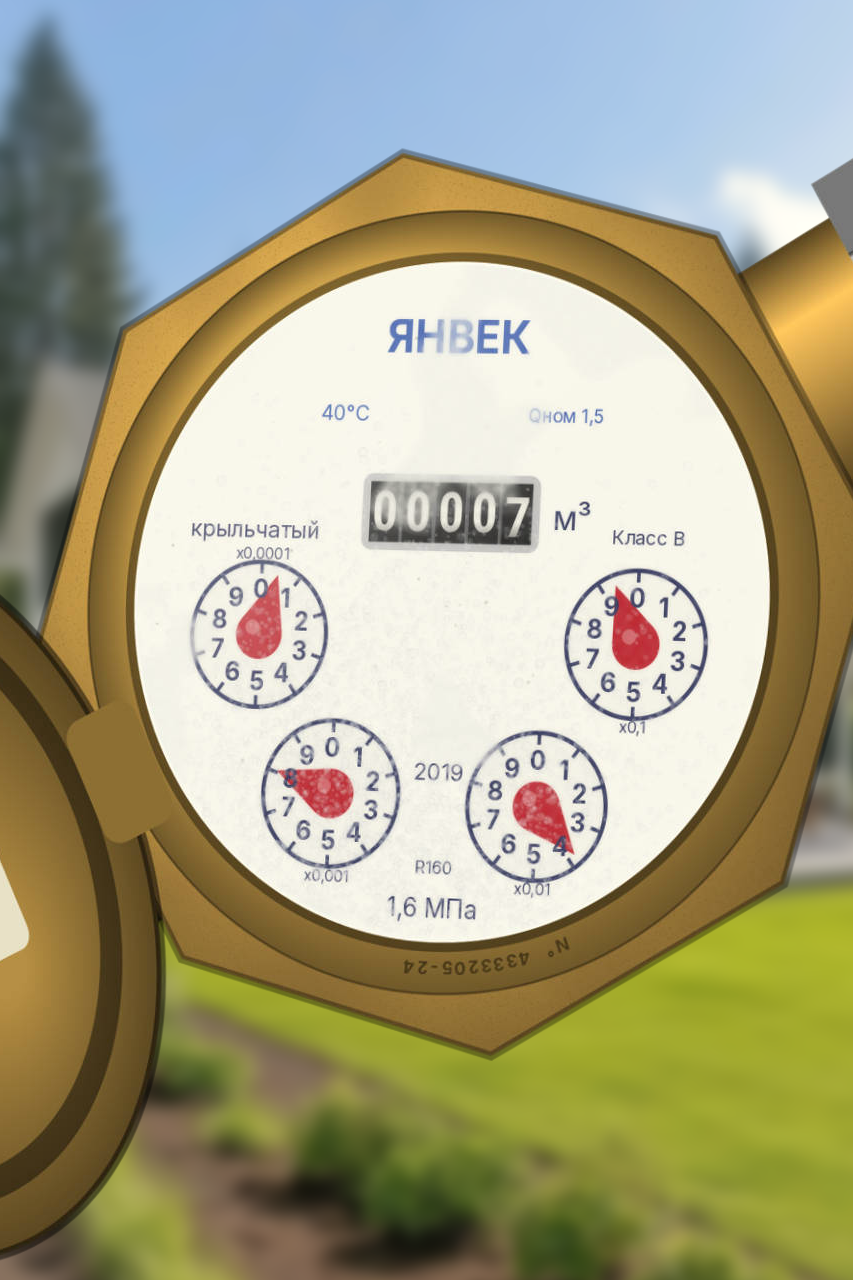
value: 6.9380,m³
